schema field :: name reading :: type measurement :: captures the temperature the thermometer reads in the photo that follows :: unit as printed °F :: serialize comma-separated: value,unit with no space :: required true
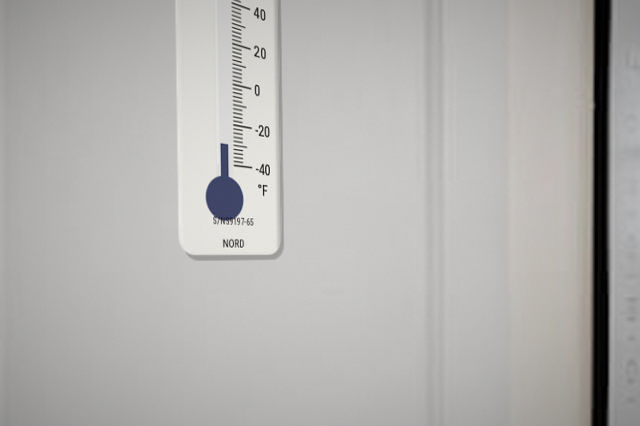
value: -30,°F
